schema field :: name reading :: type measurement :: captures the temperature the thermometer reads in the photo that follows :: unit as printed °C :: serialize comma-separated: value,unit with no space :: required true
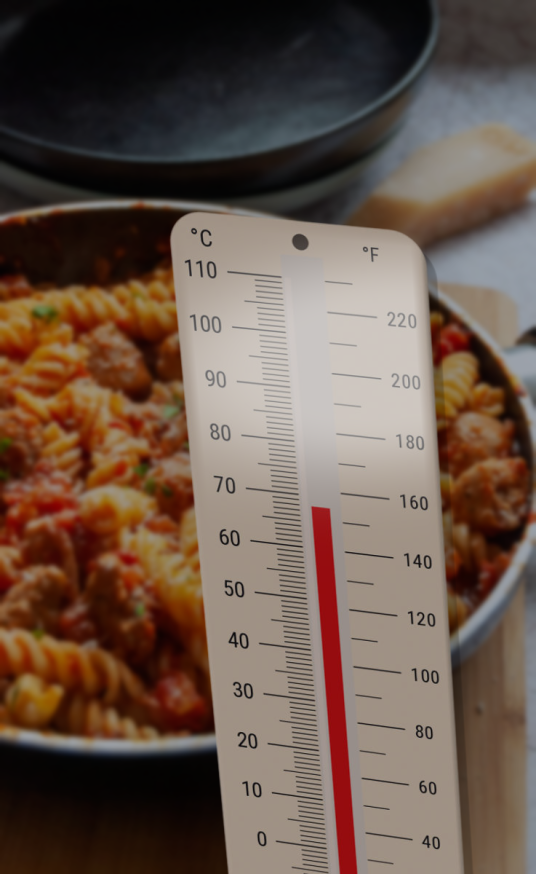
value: 68,°C
